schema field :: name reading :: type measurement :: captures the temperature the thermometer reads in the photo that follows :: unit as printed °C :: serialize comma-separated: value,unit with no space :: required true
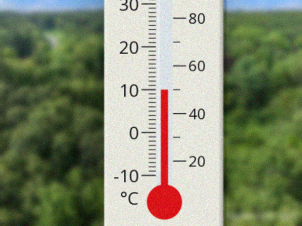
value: 10,°C
